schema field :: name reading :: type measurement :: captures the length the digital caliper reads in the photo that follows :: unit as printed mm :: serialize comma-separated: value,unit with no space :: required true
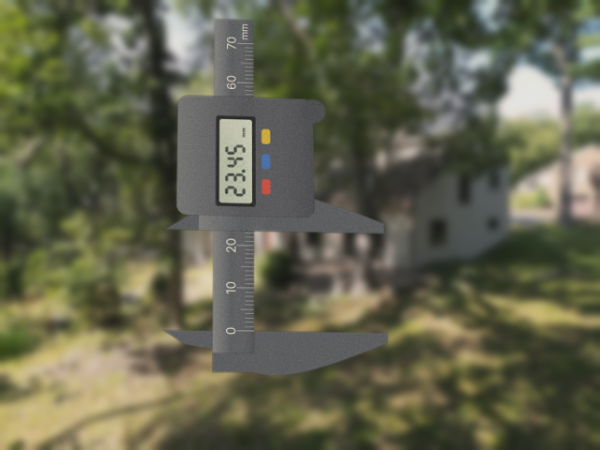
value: 23.45,mm
